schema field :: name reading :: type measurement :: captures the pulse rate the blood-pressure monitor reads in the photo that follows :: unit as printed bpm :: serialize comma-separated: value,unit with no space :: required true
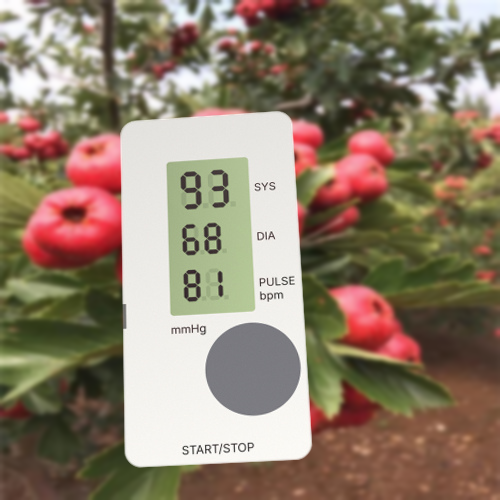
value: 81,bpm
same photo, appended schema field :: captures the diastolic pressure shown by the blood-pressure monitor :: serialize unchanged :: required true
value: 68,mmHg
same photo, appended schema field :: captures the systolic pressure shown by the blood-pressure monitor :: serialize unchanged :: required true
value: 93,mmHg
